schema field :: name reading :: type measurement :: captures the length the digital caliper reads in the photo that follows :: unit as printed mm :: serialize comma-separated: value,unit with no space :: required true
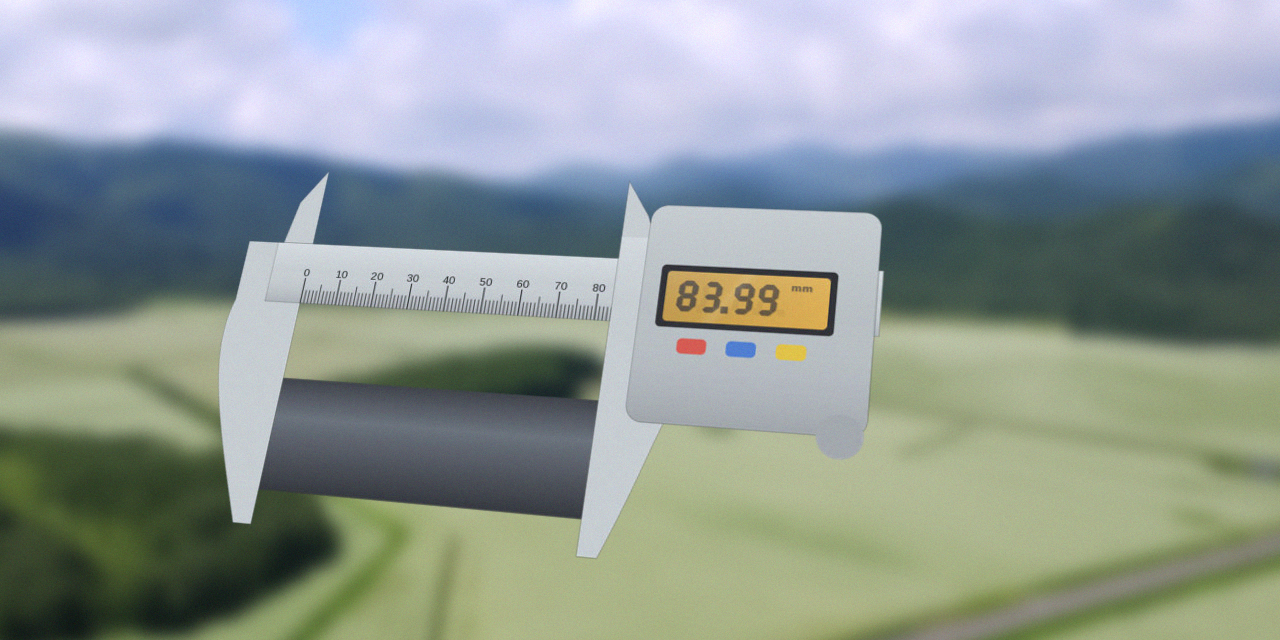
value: 83.99,mm
